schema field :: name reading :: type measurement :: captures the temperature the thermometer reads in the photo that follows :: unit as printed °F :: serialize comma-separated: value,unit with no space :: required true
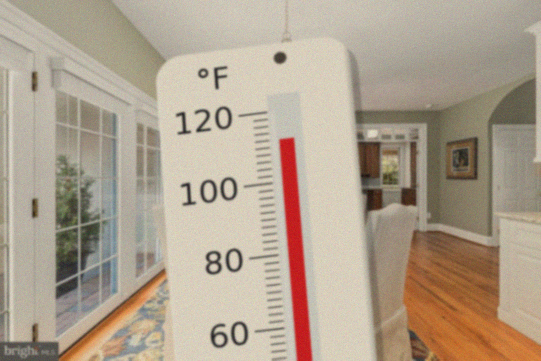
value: 112,°F
